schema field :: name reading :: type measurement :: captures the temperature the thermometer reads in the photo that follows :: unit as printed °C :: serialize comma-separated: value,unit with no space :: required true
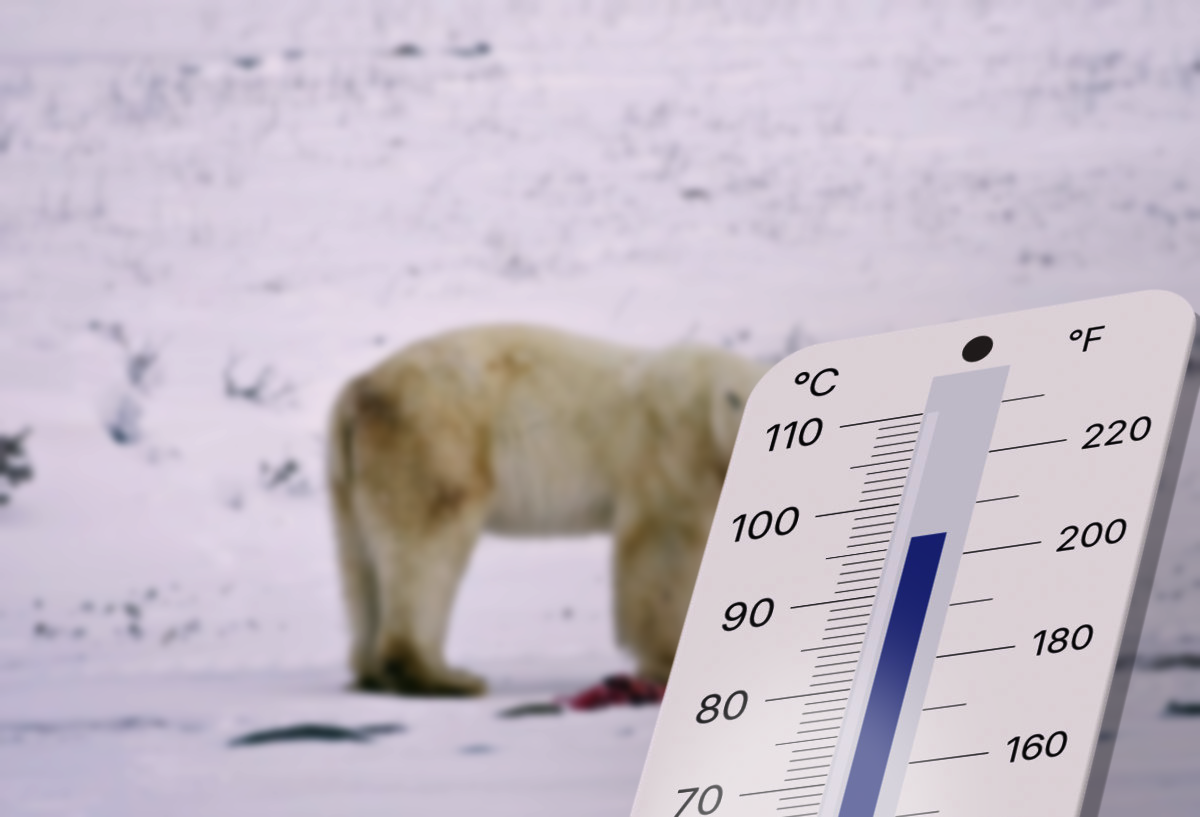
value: 96,°C
